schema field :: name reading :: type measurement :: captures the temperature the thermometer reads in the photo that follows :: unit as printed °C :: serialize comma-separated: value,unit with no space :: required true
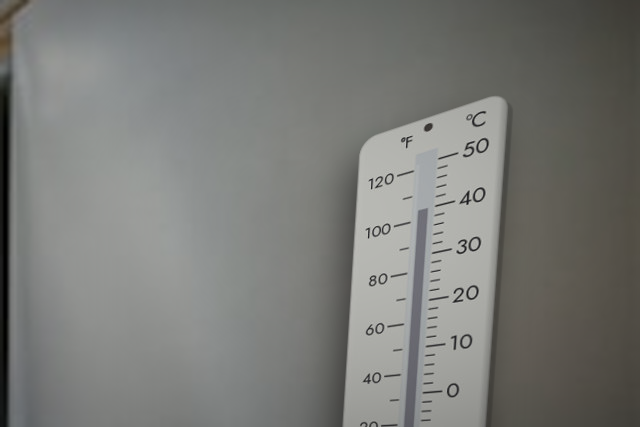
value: 40,°C
